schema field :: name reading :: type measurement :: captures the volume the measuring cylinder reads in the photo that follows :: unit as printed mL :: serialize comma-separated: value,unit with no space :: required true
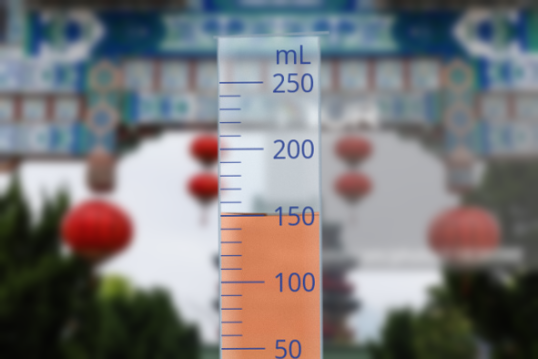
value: 150,mL
